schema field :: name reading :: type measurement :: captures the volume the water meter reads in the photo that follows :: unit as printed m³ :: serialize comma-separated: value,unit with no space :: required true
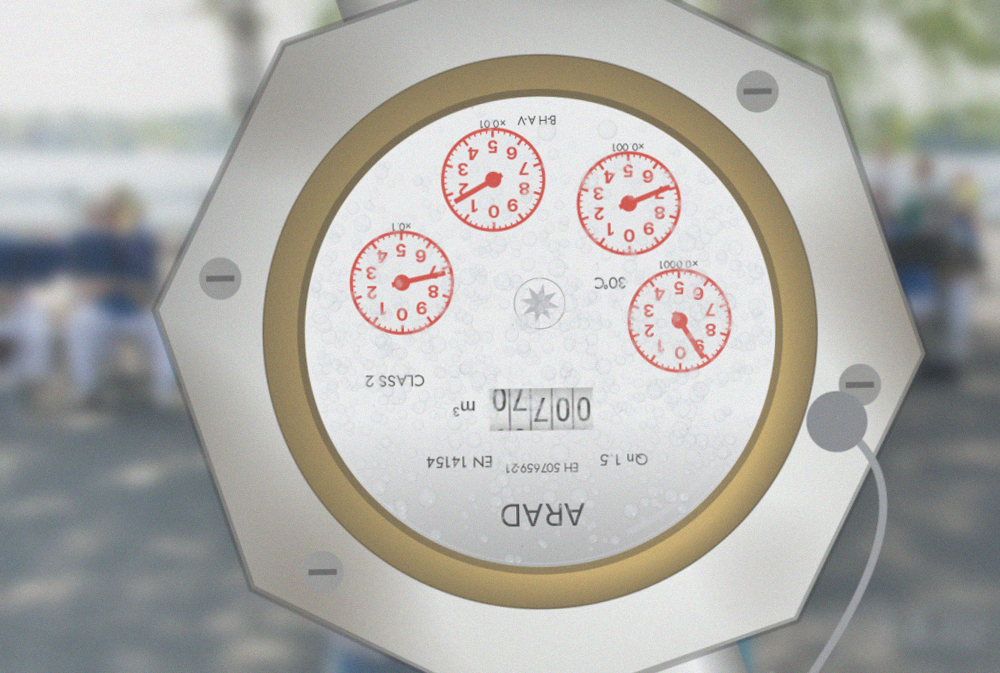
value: 769.7169,m³
